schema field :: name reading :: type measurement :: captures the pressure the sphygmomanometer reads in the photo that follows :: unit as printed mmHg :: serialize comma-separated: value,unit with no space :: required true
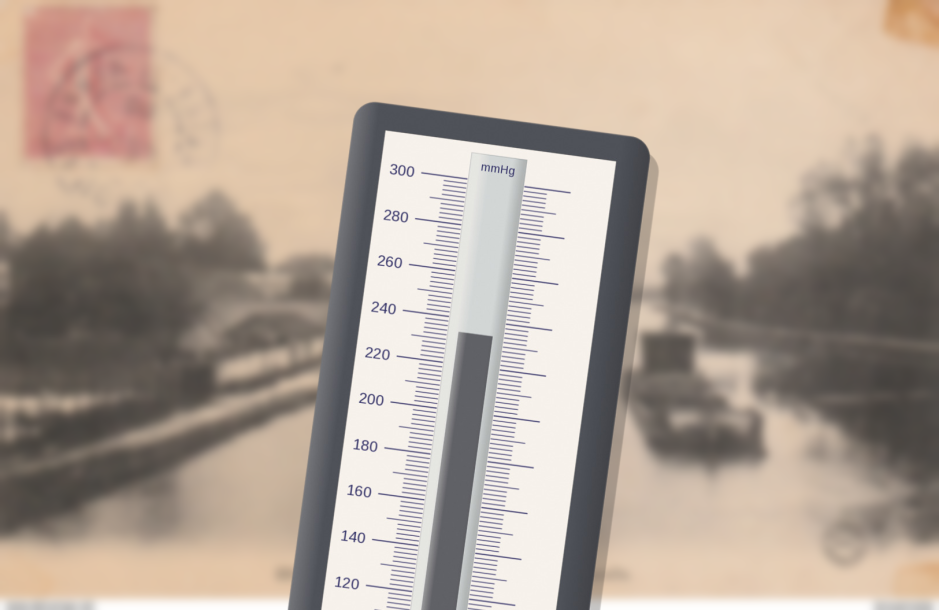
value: 234,mmHg
